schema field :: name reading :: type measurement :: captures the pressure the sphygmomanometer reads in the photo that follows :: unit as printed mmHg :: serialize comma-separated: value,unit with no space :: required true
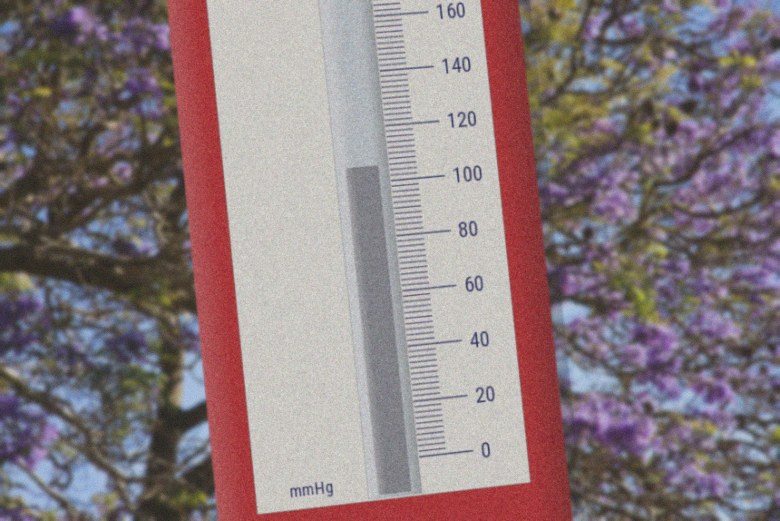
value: 106,mmHg
